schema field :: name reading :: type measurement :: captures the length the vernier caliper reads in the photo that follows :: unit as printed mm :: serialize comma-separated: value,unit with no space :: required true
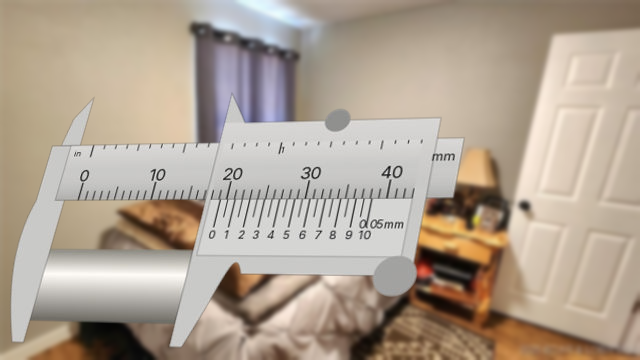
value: 19.2,mm
